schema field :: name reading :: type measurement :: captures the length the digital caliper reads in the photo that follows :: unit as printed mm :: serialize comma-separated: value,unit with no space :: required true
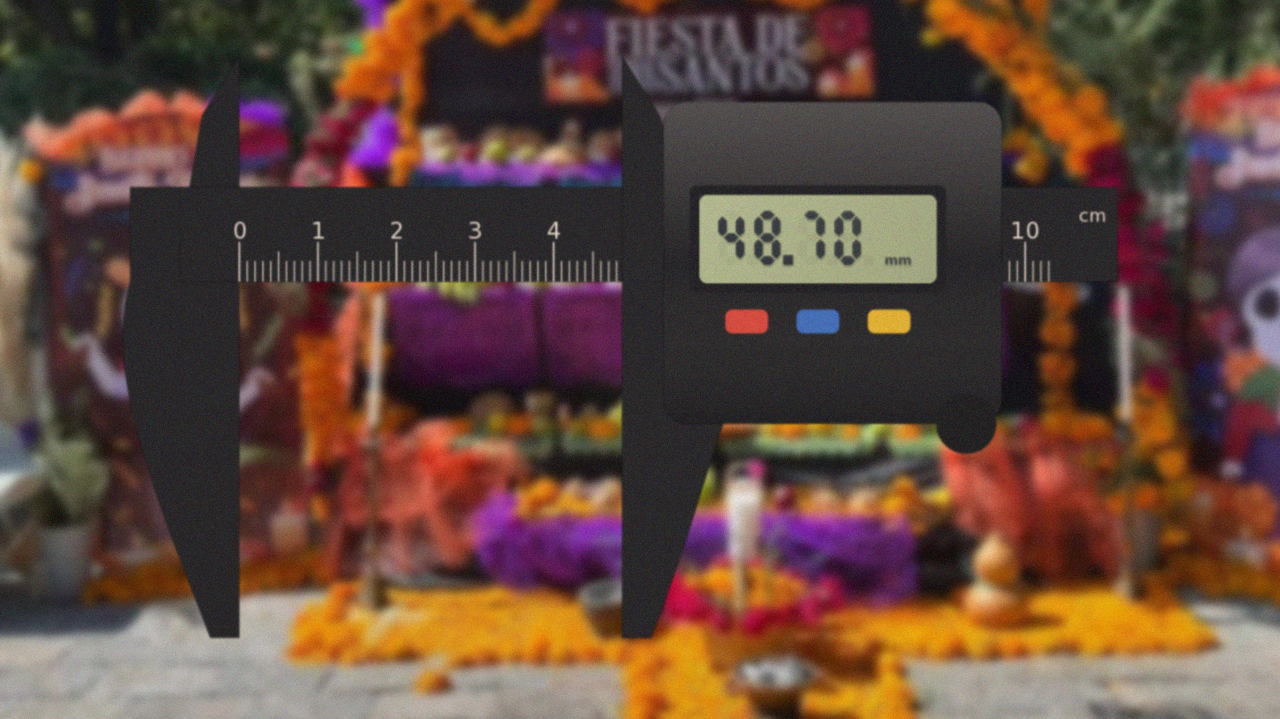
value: 48.70,mm
